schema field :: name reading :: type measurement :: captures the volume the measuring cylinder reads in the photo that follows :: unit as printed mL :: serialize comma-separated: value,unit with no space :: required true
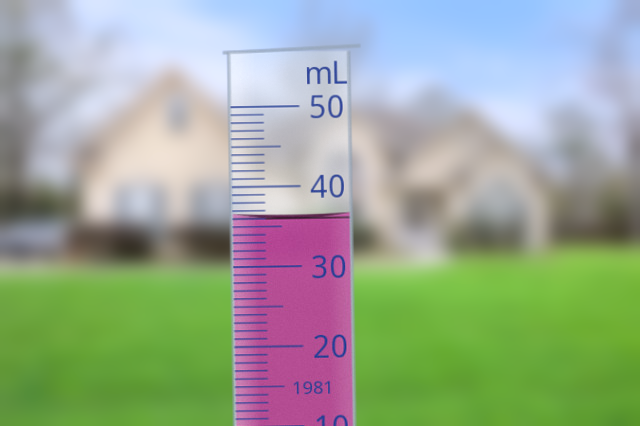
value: 36,mL
